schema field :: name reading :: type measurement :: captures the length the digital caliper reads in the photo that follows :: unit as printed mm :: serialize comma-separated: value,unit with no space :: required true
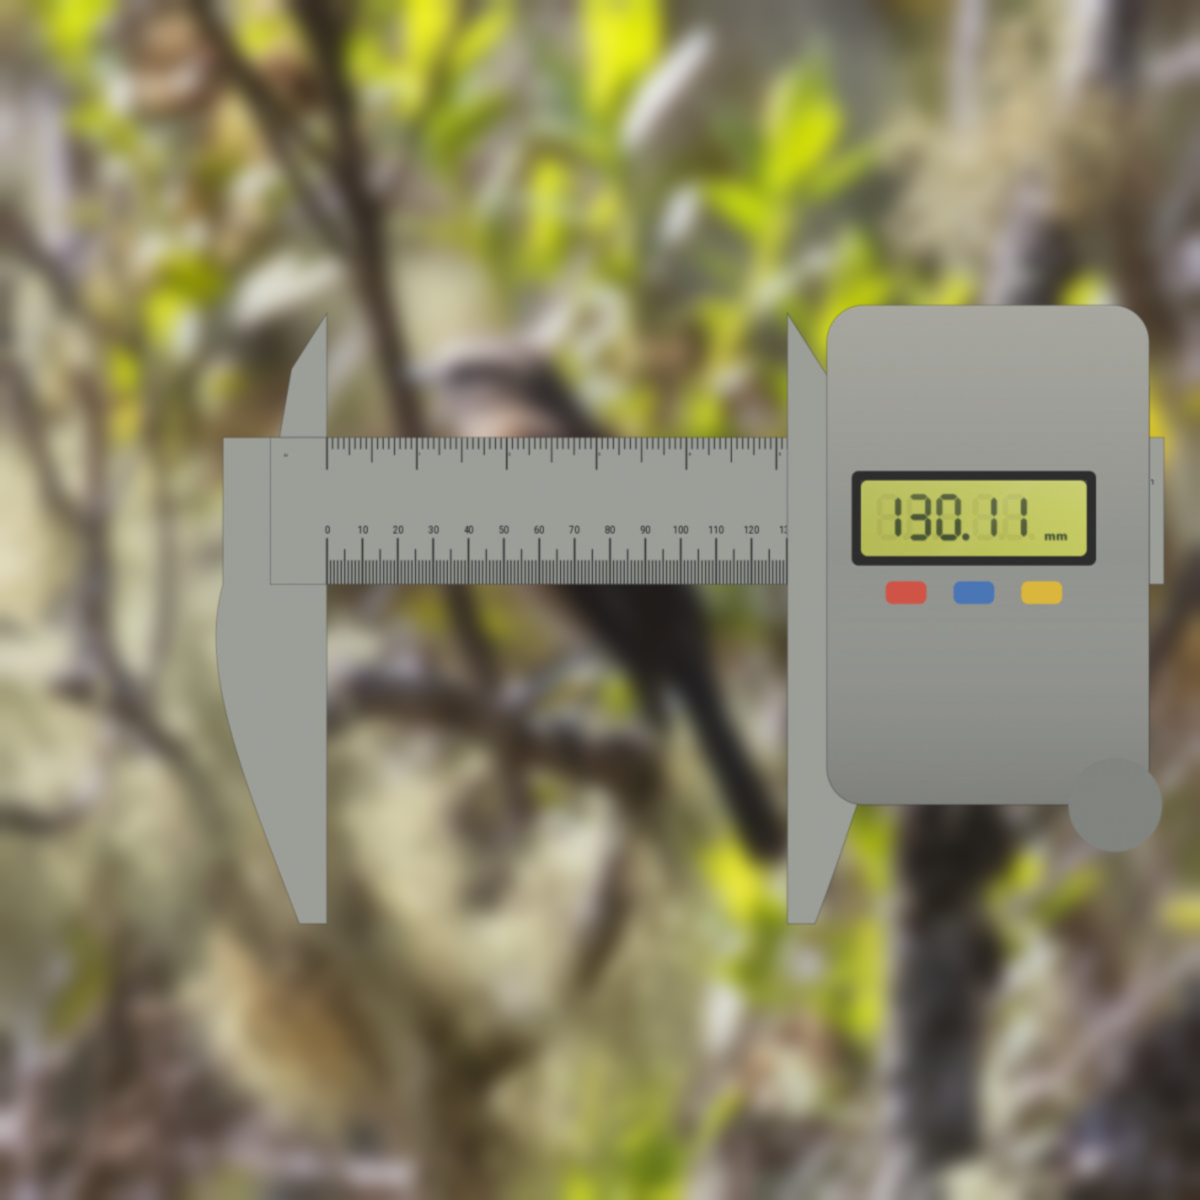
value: 130.11,mm
